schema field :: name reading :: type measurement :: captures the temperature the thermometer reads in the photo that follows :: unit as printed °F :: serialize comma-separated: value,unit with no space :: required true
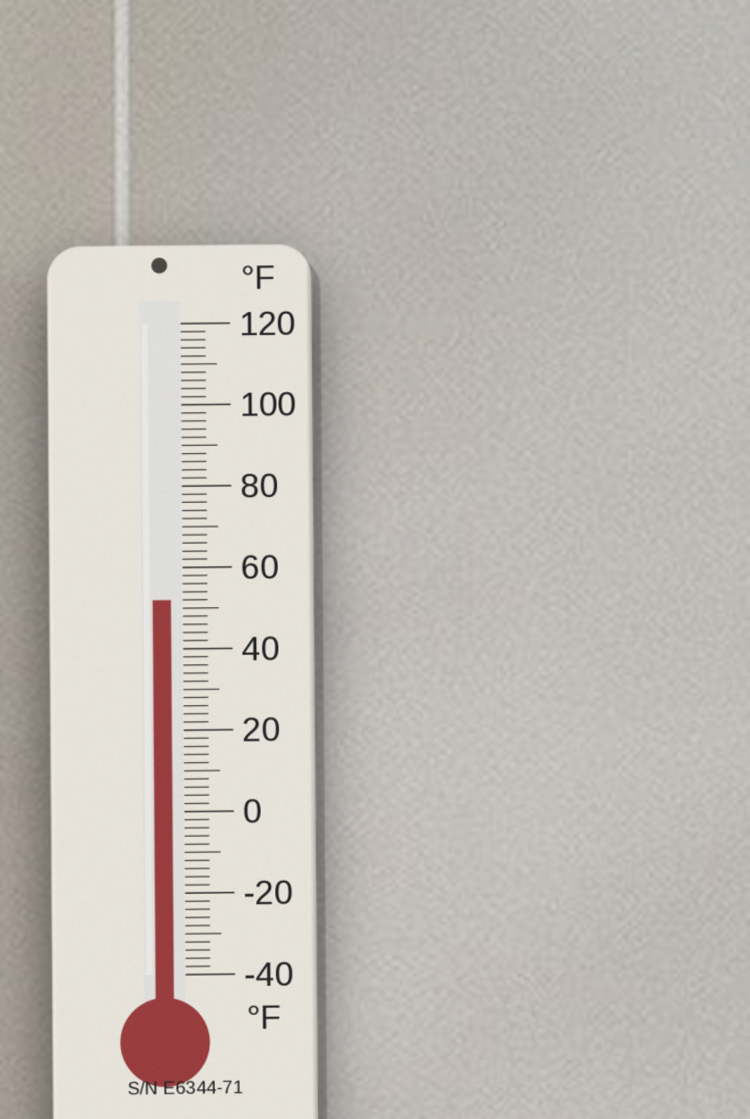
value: 52,°F
